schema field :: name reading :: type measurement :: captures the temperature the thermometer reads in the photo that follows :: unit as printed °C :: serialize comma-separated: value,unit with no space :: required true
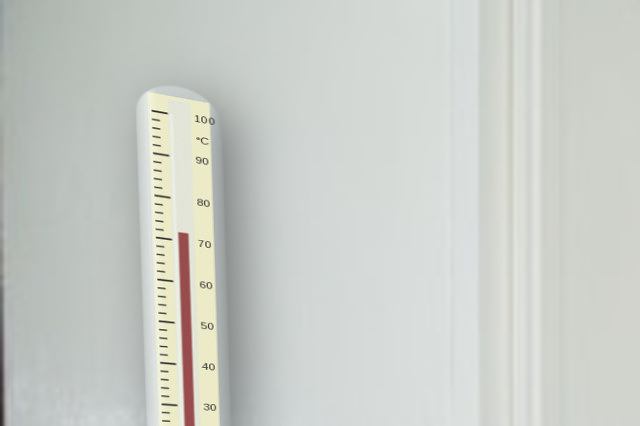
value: 72,°C
